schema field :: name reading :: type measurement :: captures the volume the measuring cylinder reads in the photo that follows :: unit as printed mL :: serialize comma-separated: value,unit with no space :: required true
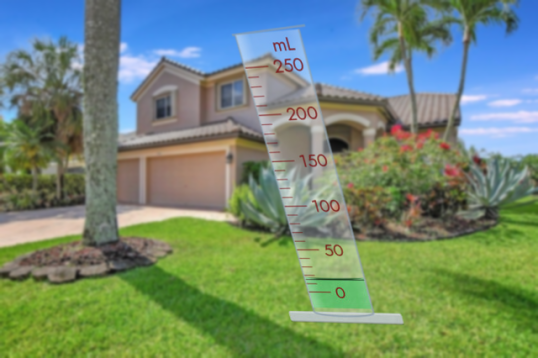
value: 15,mL
